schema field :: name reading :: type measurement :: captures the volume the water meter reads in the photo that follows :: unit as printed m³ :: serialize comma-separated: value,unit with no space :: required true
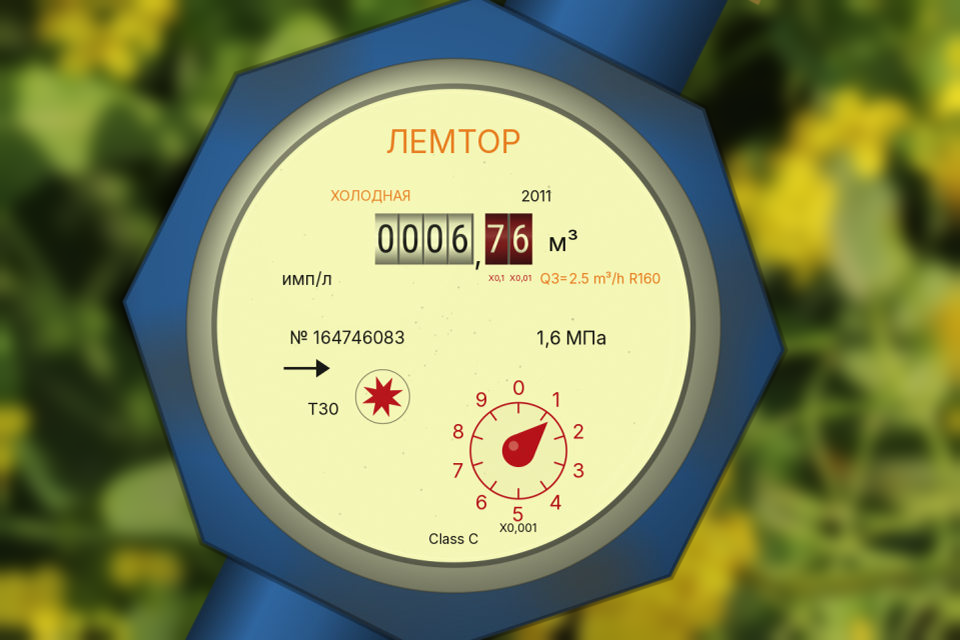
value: 6.761,m³
